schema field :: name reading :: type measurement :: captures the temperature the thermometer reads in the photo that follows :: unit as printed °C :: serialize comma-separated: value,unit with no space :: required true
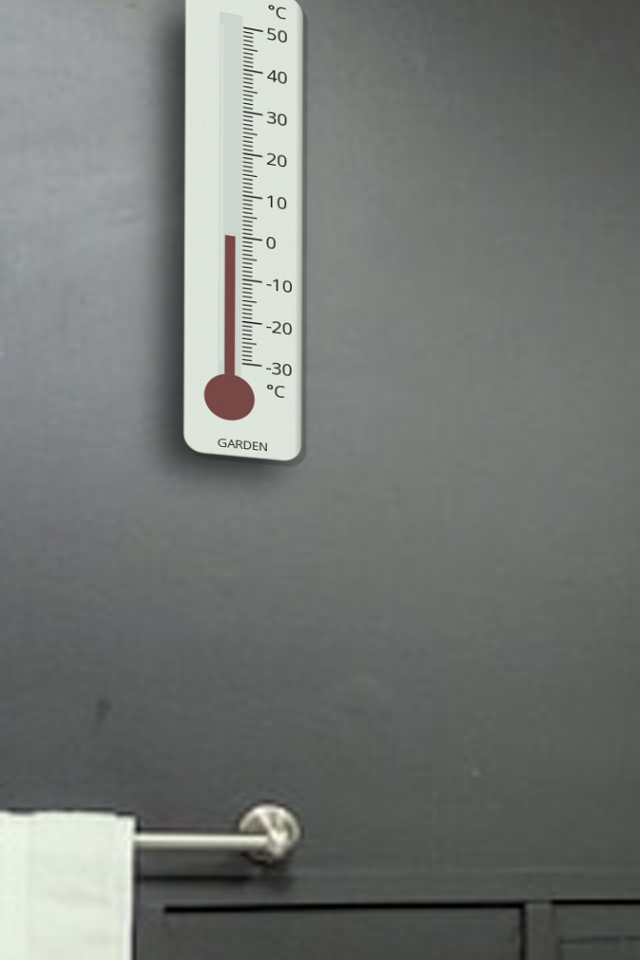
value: 0,°C
